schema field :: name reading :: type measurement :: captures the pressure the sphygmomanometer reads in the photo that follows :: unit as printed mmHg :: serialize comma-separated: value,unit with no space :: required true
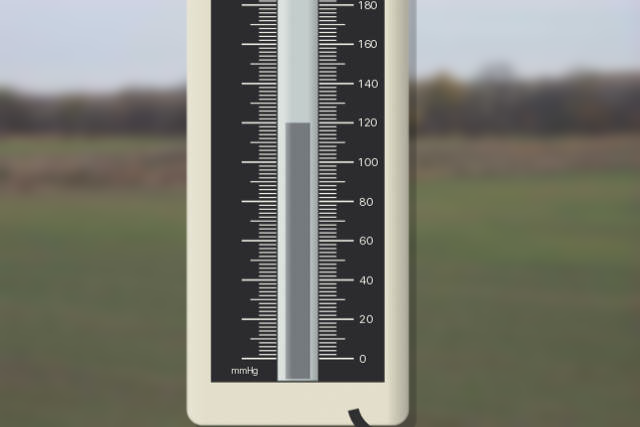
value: 120,mmHg
